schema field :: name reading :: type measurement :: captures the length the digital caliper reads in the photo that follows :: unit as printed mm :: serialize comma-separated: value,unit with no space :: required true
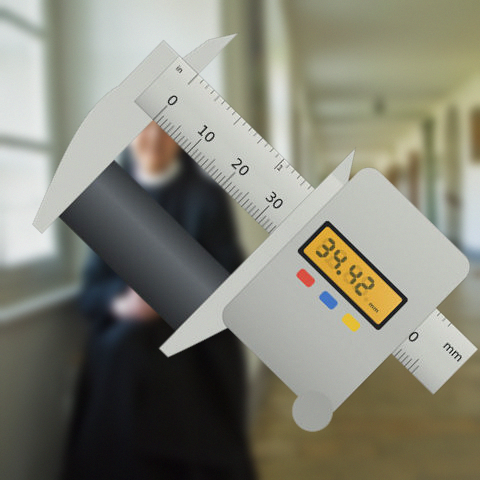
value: 34.42,mm
